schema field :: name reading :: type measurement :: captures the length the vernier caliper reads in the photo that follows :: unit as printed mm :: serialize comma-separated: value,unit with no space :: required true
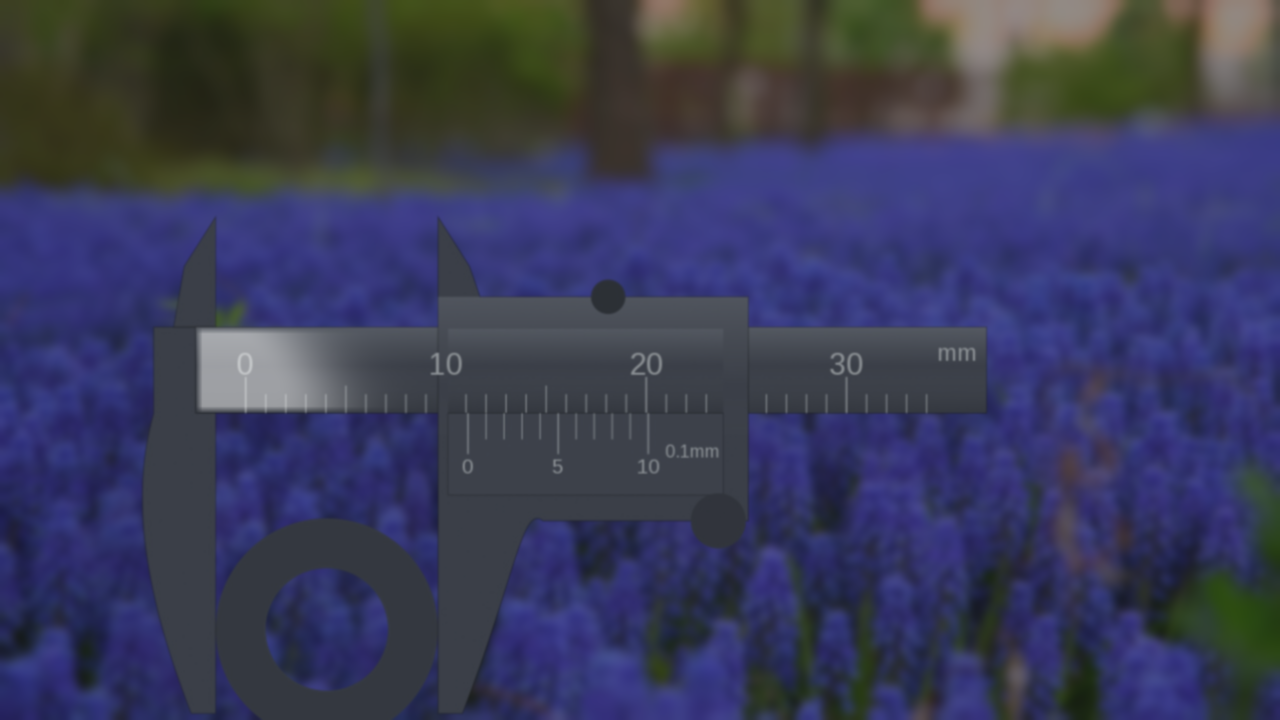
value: 11.1,mm
